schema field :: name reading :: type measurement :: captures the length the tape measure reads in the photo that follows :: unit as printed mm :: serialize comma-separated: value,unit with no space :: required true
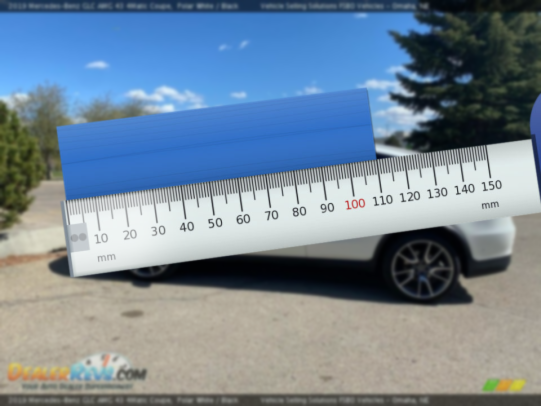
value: 110,mm
